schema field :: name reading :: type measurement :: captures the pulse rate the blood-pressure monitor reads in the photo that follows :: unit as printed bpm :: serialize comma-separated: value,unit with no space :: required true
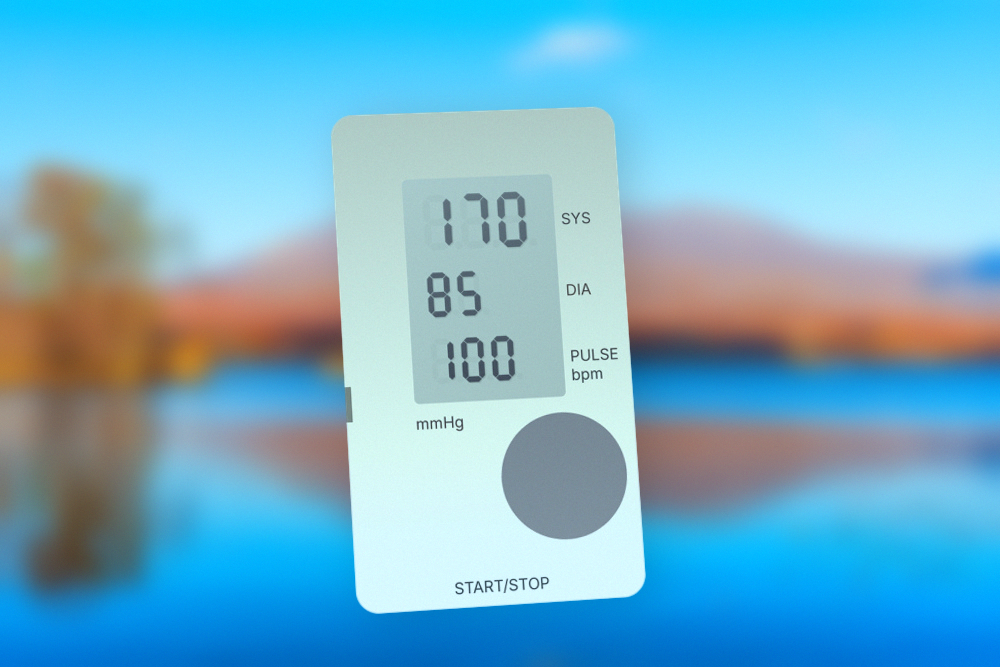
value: 100,bpm
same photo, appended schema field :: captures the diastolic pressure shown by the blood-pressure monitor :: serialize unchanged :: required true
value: 85,mmHg
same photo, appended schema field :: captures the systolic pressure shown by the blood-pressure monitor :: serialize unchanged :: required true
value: 170,mmHg
